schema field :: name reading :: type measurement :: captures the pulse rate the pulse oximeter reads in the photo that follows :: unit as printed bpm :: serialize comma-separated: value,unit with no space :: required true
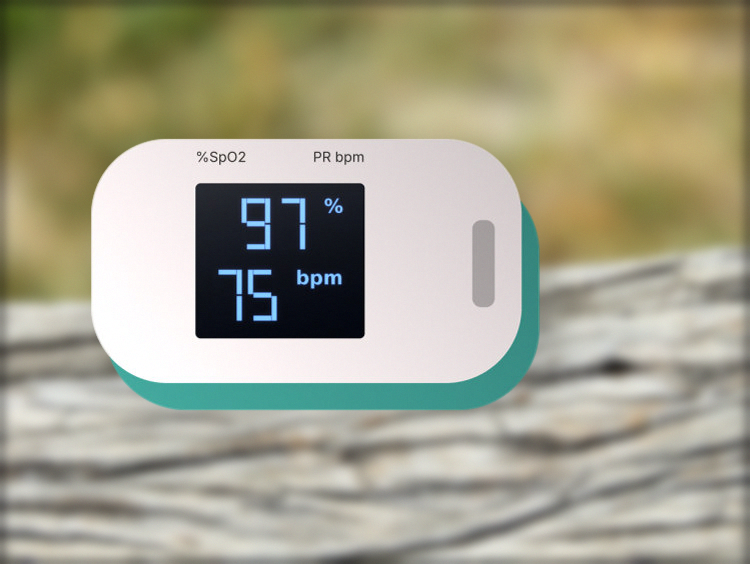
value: 75,bpm
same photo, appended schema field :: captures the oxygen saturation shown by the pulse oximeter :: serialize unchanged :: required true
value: 97,%
